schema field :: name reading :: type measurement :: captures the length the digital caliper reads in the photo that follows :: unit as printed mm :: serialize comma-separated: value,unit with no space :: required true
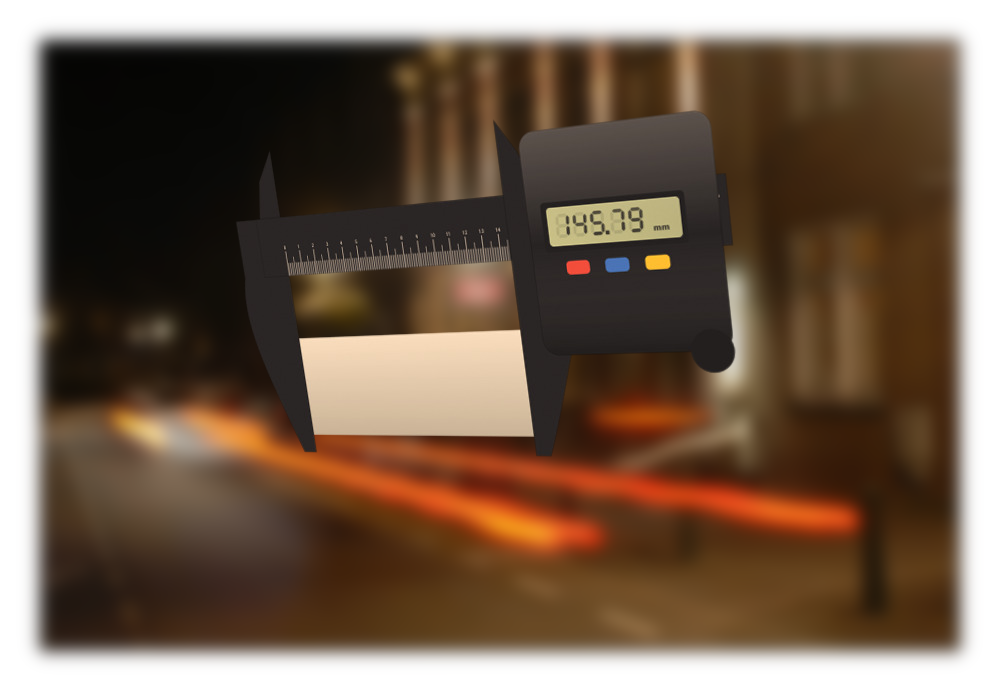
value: 145.79,mm
